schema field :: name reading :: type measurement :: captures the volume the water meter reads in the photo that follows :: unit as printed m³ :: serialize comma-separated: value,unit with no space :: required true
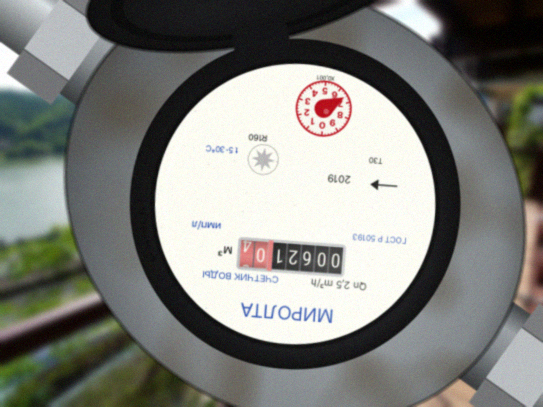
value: 621.036,m³
